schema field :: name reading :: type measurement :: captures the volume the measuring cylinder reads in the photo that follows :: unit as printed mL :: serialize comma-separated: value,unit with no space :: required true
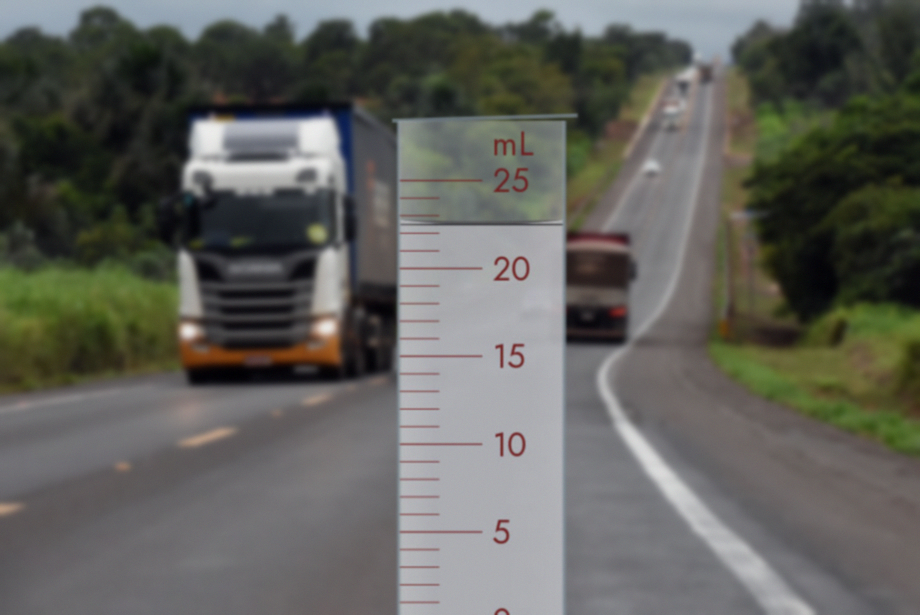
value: 22.5,mL
